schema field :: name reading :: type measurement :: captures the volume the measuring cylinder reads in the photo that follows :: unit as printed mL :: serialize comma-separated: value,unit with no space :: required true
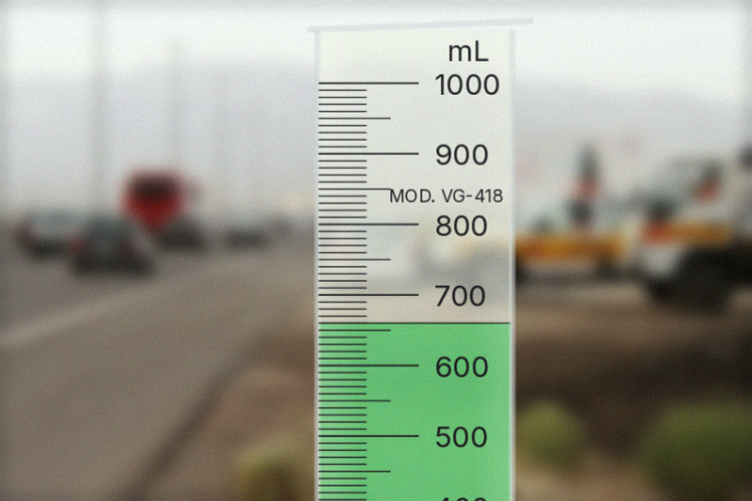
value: 660,mL
